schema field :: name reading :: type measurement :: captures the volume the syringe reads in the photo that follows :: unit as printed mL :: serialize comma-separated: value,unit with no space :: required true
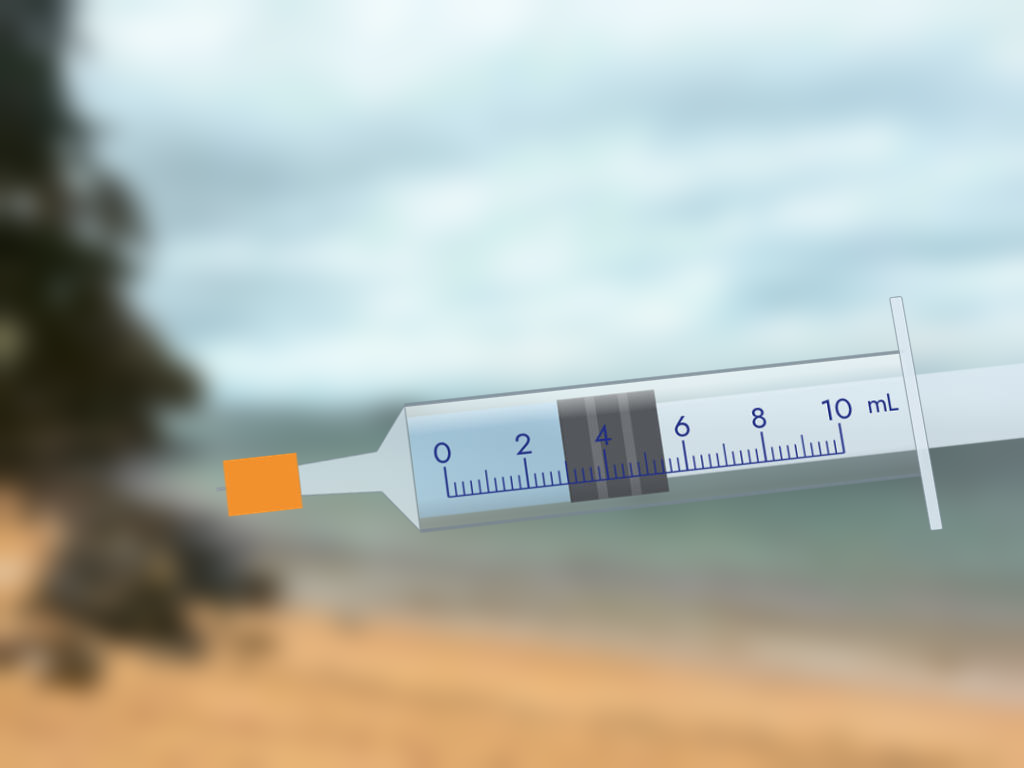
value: 3,mL
